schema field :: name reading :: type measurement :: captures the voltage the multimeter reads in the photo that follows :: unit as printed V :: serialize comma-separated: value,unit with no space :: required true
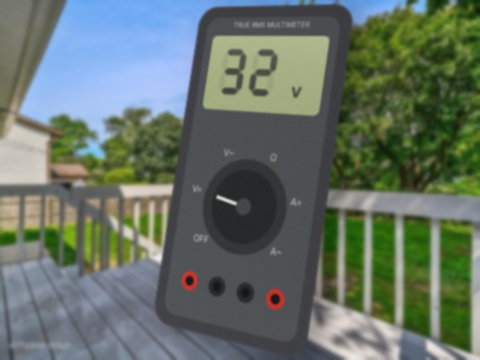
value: 32,V
